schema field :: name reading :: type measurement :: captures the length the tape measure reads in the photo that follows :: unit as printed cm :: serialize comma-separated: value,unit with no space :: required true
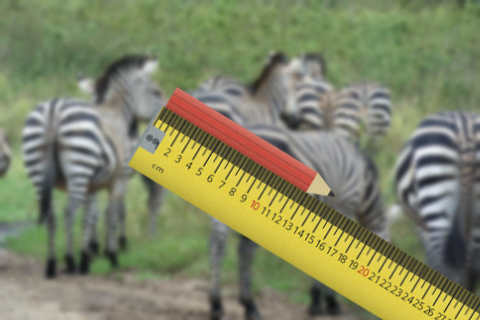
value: 15,cm
